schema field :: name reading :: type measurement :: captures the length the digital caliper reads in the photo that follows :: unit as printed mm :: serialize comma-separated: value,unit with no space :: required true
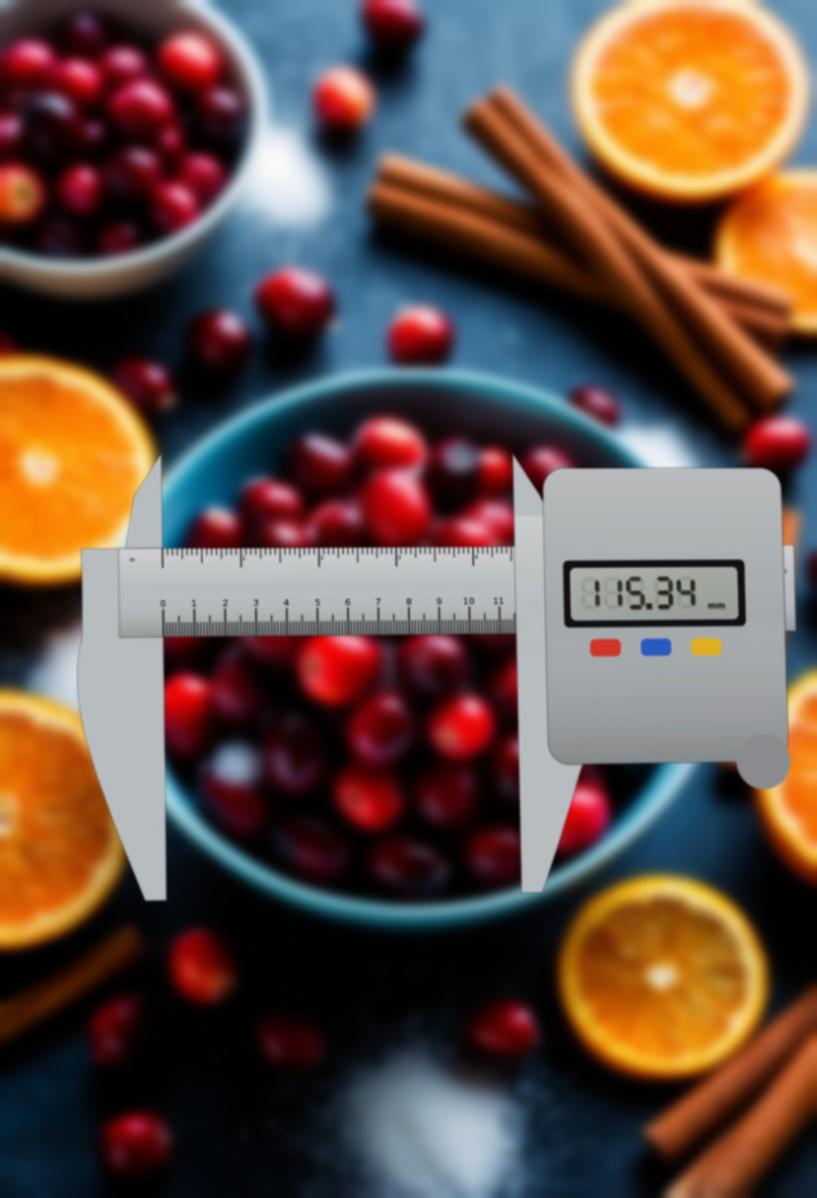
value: 115.34,mm
